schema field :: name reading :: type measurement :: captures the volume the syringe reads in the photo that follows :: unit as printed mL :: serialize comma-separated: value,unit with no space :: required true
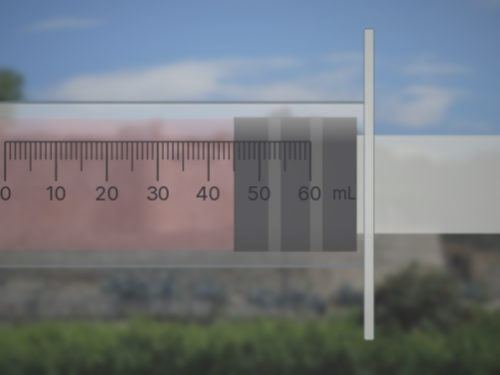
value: 45,mL
